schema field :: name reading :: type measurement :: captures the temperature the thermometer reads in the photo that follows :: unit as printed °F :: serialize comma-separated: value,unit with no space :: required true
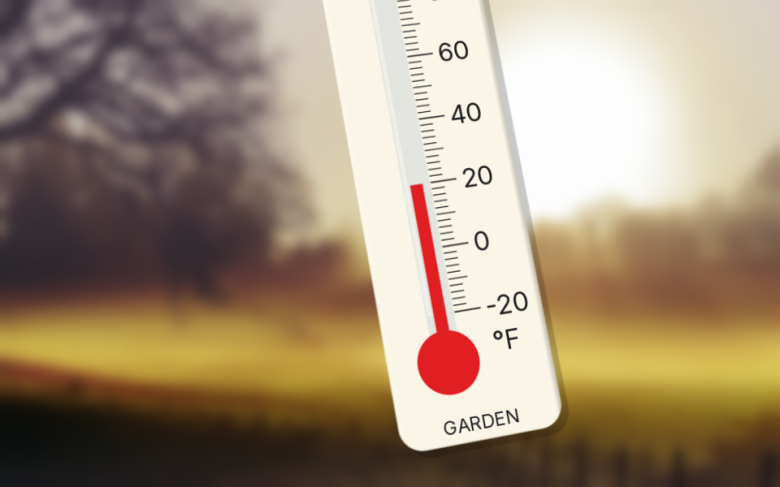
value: 20,°F
